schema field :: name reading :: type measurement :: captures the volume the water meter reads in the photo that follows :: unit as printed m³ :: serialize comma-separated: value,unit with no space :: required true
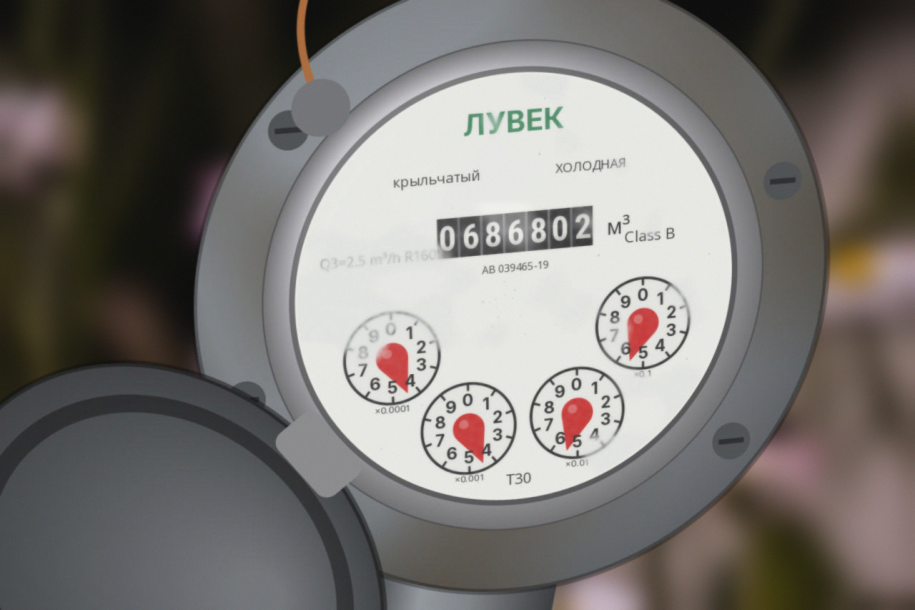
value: 686802.5544,m³
